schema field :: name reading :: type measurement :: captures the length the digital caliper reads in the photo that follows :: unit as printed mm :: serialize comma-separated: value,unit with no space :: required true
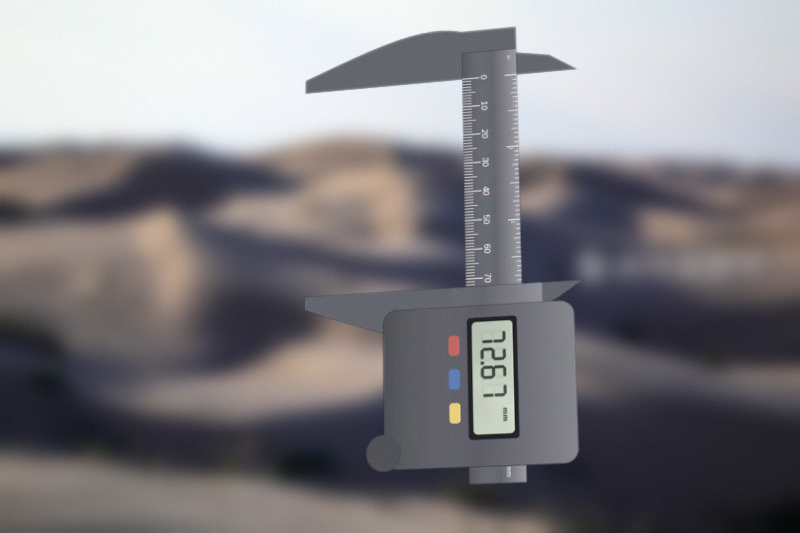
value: 72.67,mm
